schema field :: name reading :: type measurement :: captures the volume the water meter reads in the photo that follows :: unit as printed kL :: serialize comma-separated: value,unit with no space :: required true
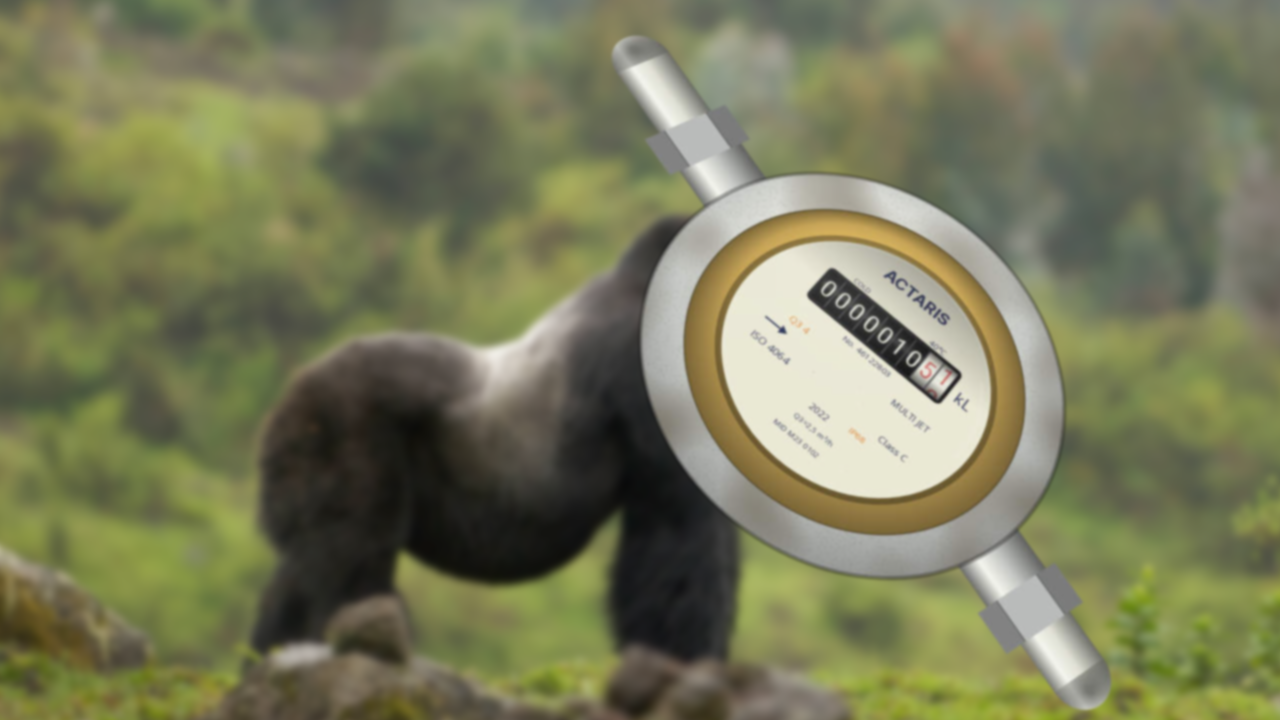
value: 10.51,kL
